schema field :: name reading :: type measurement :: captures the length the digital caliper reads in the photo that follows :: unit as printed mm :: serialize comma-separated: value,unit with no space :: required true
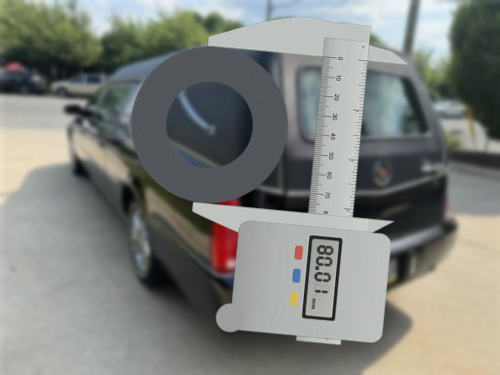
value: 80.01,mm
